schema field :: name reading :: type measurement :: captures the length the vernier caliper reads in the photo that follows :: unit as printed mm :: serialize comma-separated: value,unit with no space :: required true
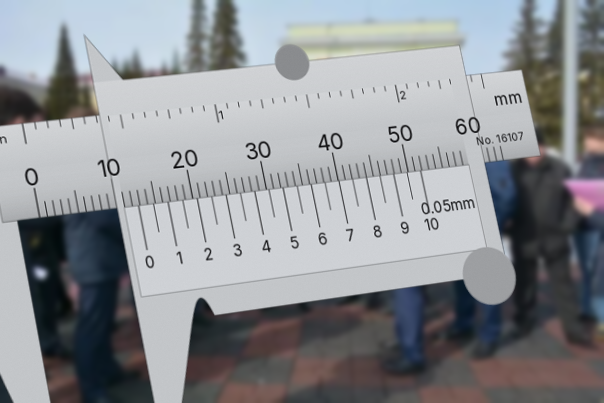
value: 12.8,mm
